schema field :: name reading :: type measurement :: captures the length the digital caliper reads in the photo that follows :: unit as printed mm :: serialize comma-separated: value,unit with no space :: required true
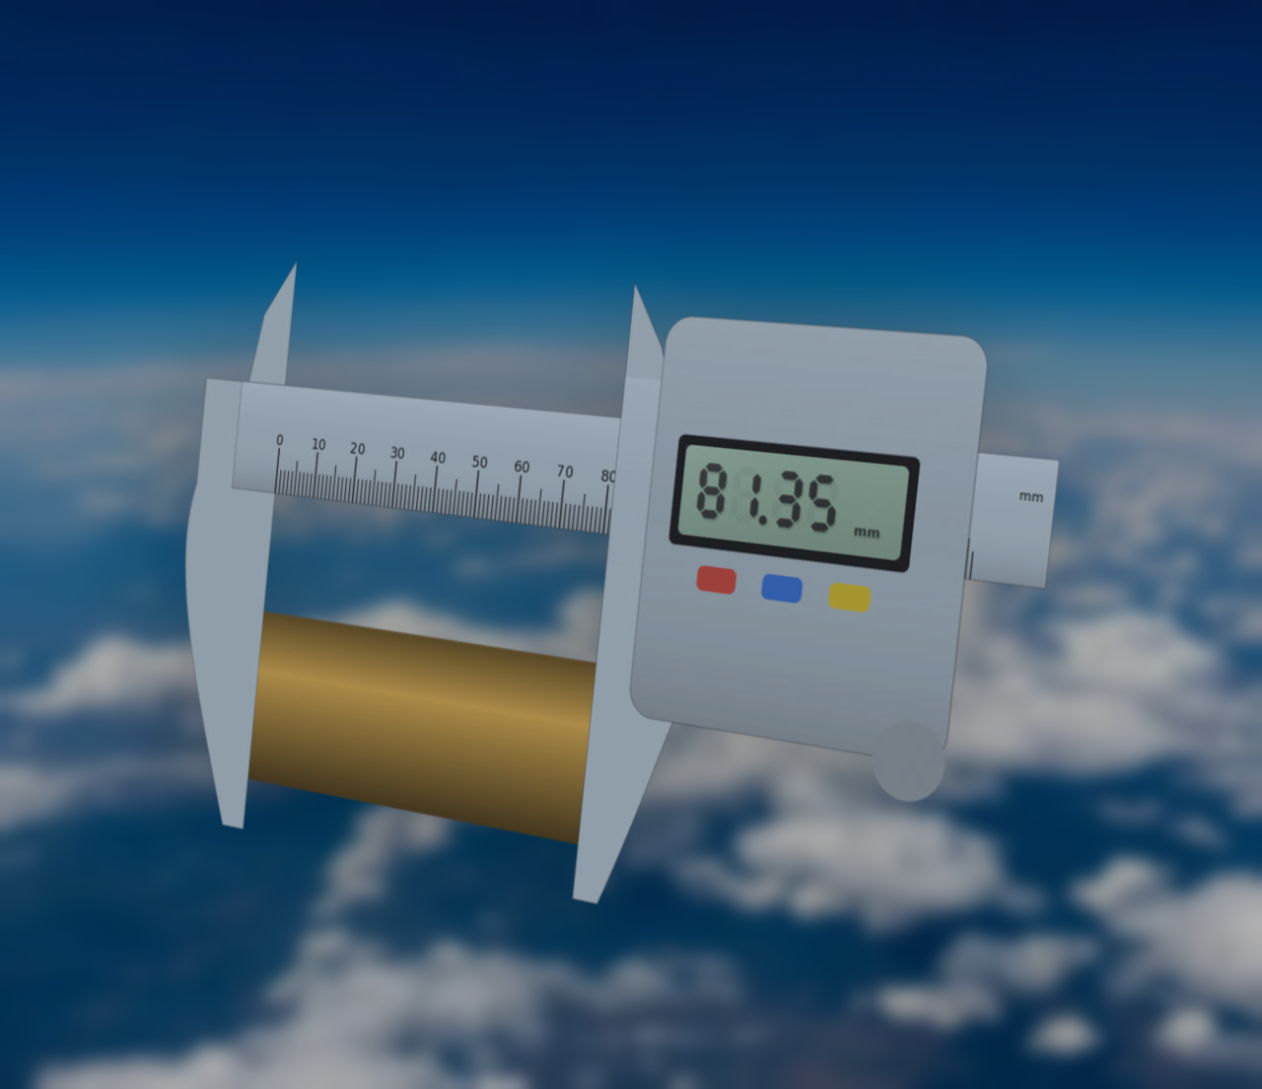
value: 81.35,mm
